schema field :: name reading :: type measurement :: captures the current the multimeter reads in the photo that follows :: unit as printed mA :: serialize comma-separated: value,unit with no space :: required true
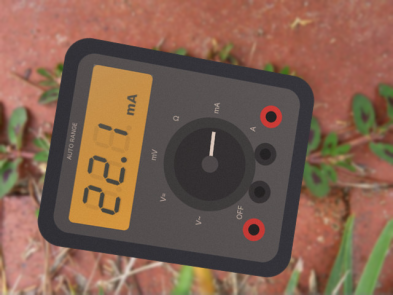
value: 22.1,mA
